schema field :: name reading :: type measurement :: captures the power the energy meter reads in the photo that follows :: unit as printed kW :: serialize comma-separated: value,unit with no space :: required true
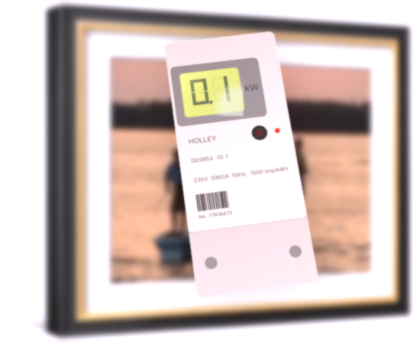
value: 0.1,kW
